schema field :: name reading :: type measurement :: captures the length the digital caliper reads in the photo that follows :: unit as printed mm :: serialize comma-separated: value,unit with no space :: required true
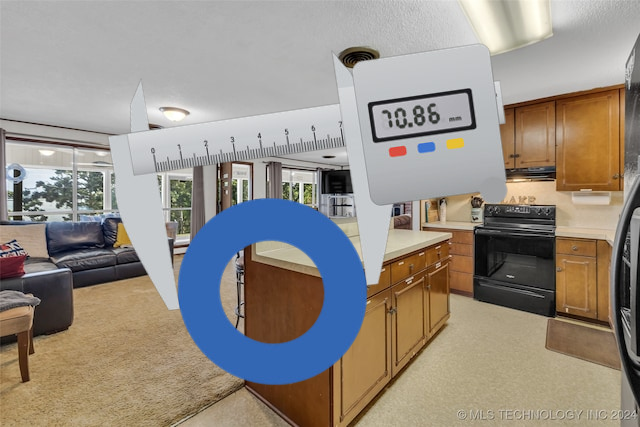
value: 70.86,mm
